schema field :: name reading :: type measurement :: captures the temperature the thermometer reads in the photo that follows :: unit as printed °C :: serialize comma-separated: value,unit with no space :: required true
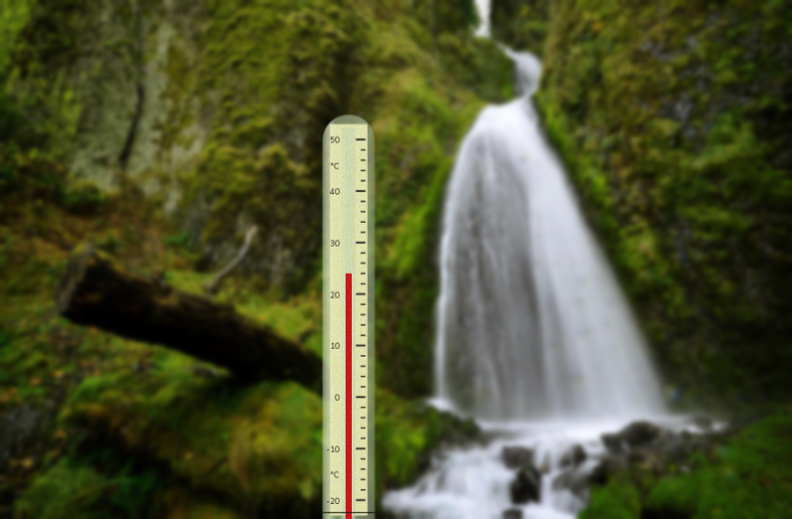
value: 24,°C
